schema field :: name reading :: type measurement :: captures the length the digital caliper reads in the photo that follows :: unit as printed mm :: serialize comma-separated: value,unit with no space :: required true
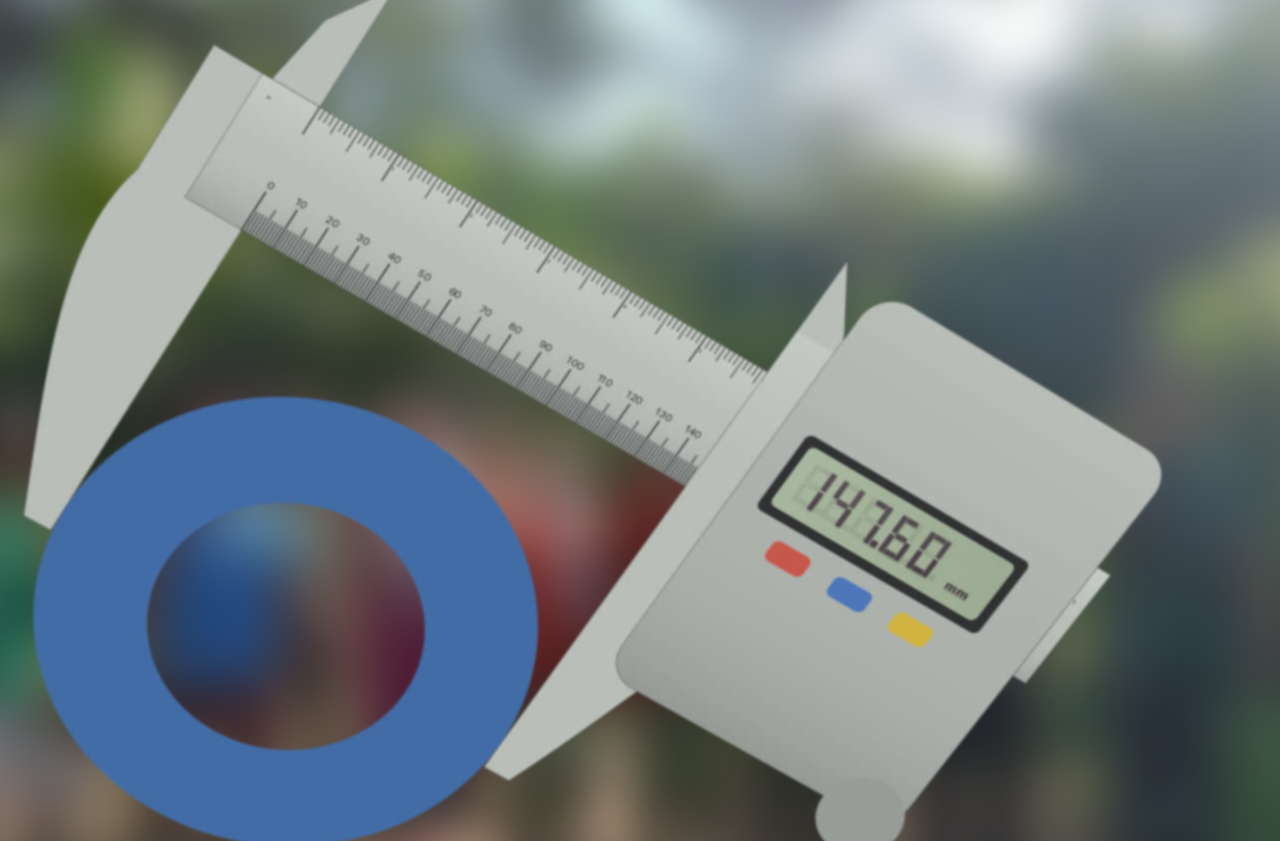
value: 147.60,mm
